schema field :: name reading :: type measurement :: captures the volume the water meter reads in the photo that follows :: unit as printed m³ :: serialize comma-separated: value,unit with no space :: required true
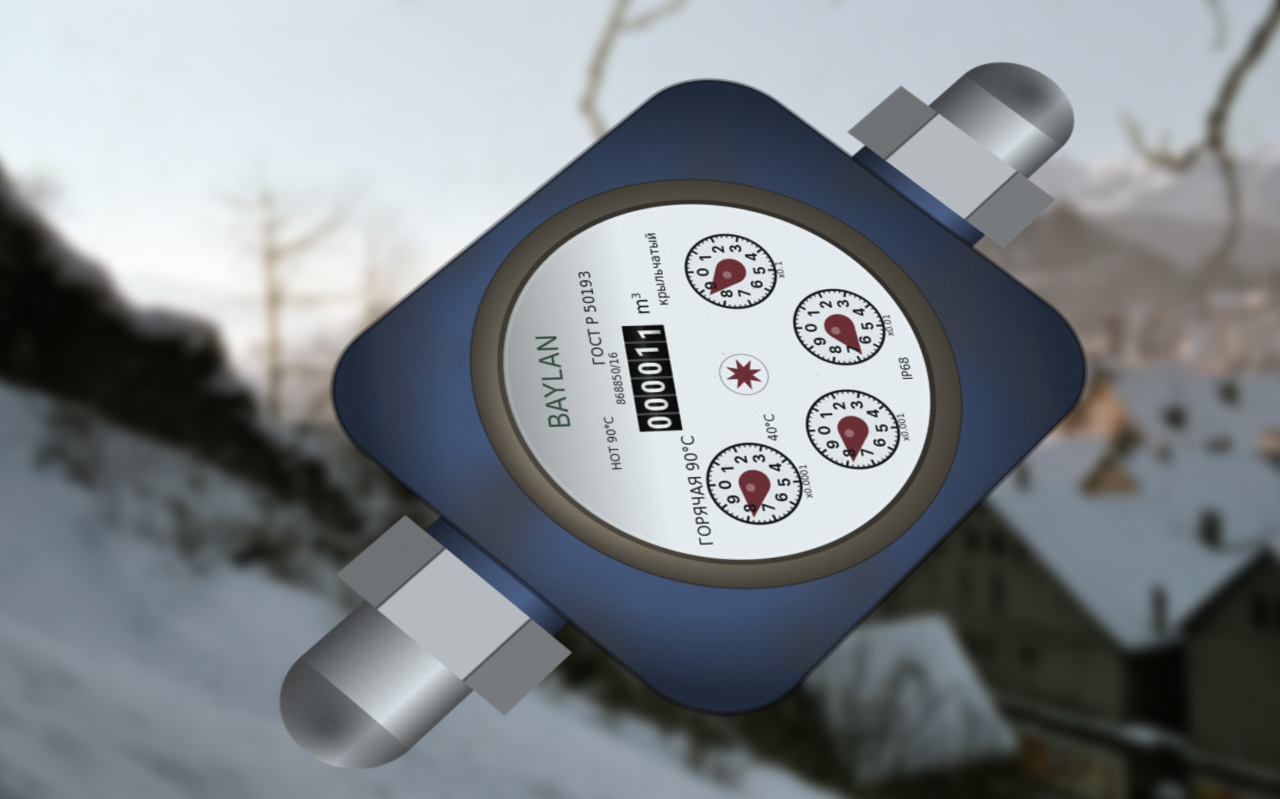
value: 10.8677,m³
